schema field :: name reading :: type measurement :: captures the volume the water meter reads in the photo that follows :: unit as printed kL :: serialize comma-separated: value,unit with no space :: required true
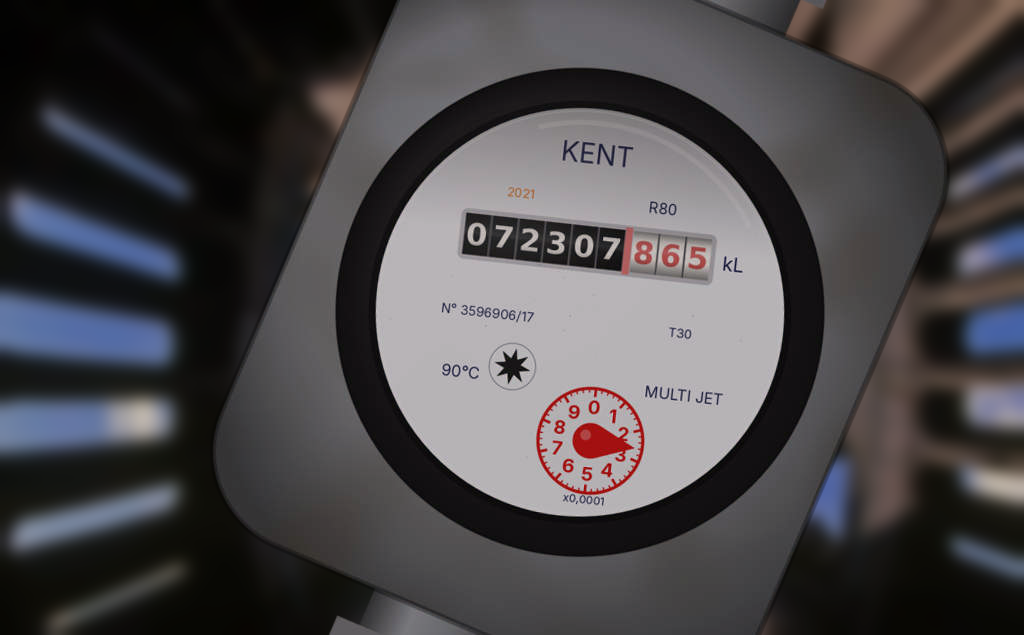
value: 72307.8652,kL
